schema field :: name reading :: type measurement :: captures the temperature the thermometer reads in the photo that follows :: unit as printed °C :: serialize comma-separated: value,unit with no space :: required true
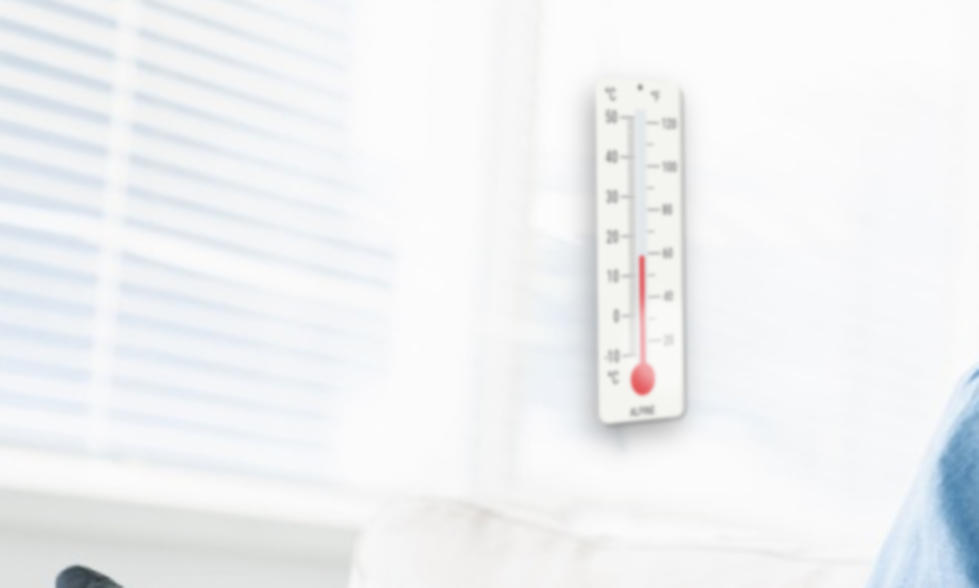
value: 15,°C
